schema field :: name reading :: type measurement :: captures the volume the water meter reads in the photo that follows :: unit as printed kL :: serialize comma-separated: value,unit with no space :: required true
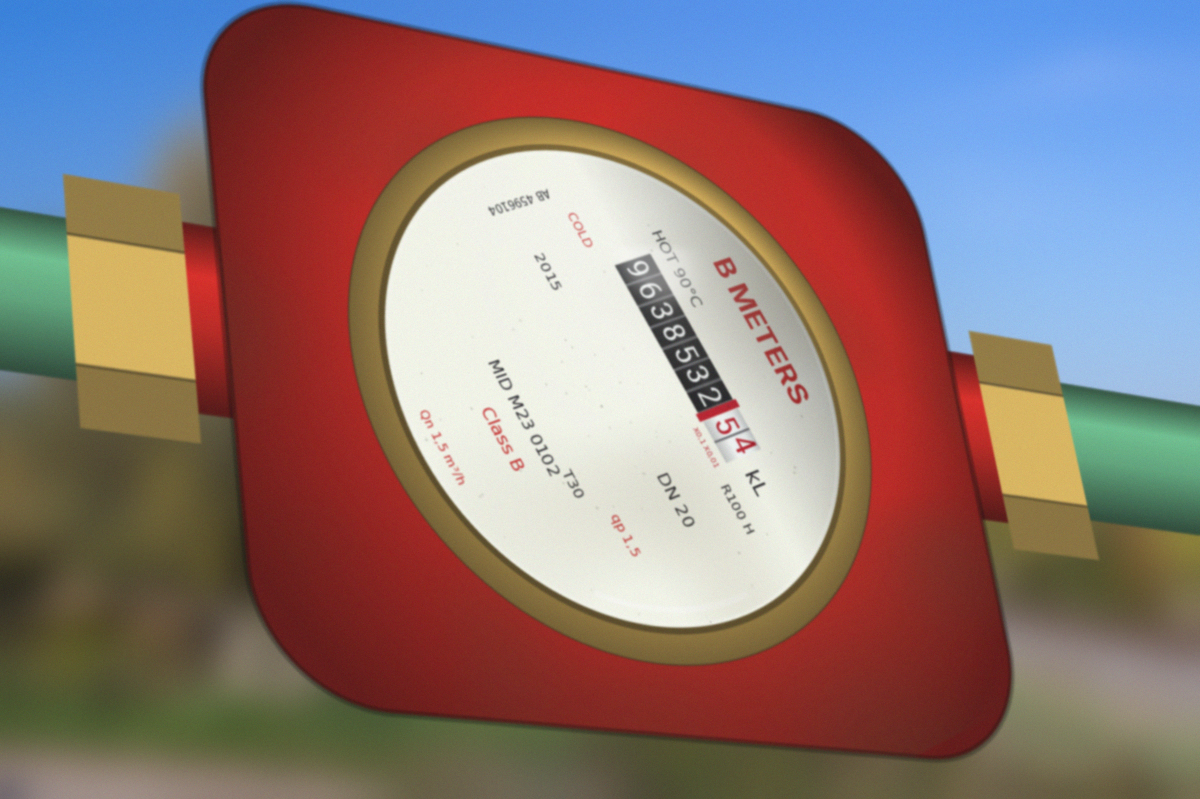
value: 9638532.54,kL
